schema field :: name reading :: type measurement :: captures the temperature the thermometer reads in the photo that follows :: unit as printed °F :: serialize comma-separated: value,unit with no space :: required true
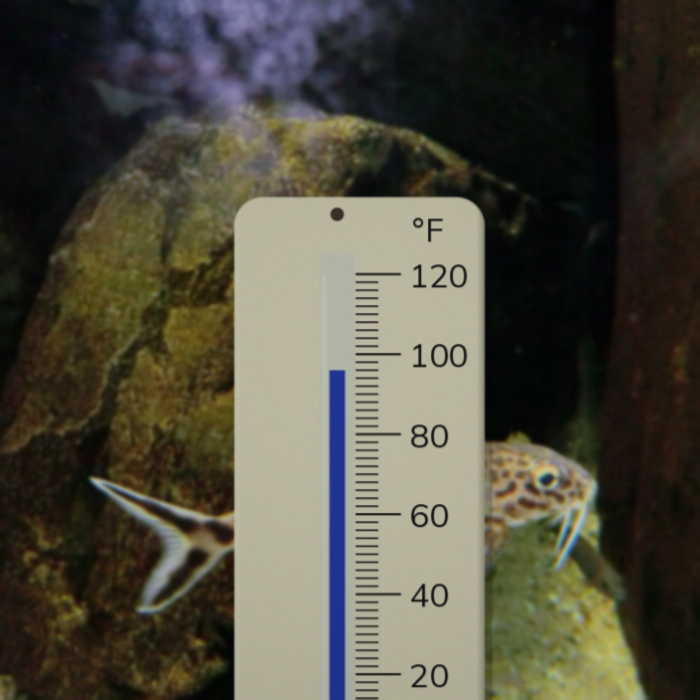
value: 96,°F
